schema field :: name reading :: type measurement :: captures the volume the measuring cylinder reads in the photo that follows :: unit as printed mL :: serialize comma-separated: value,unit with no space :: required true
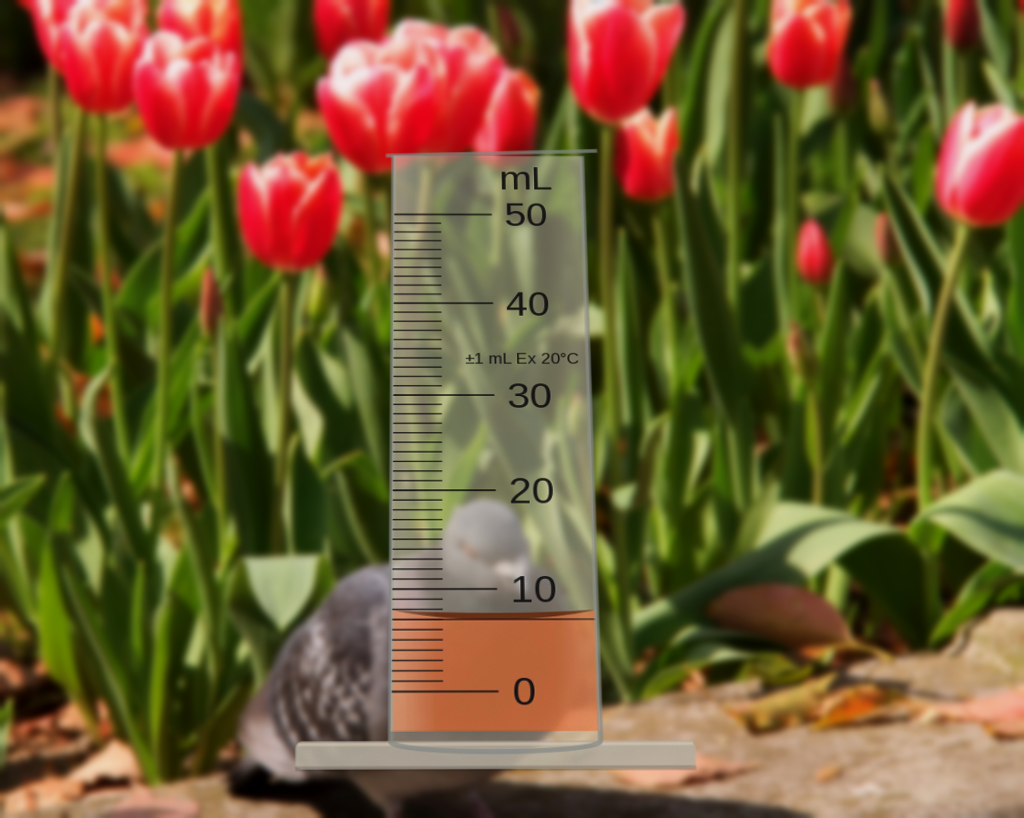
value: 7,mL
